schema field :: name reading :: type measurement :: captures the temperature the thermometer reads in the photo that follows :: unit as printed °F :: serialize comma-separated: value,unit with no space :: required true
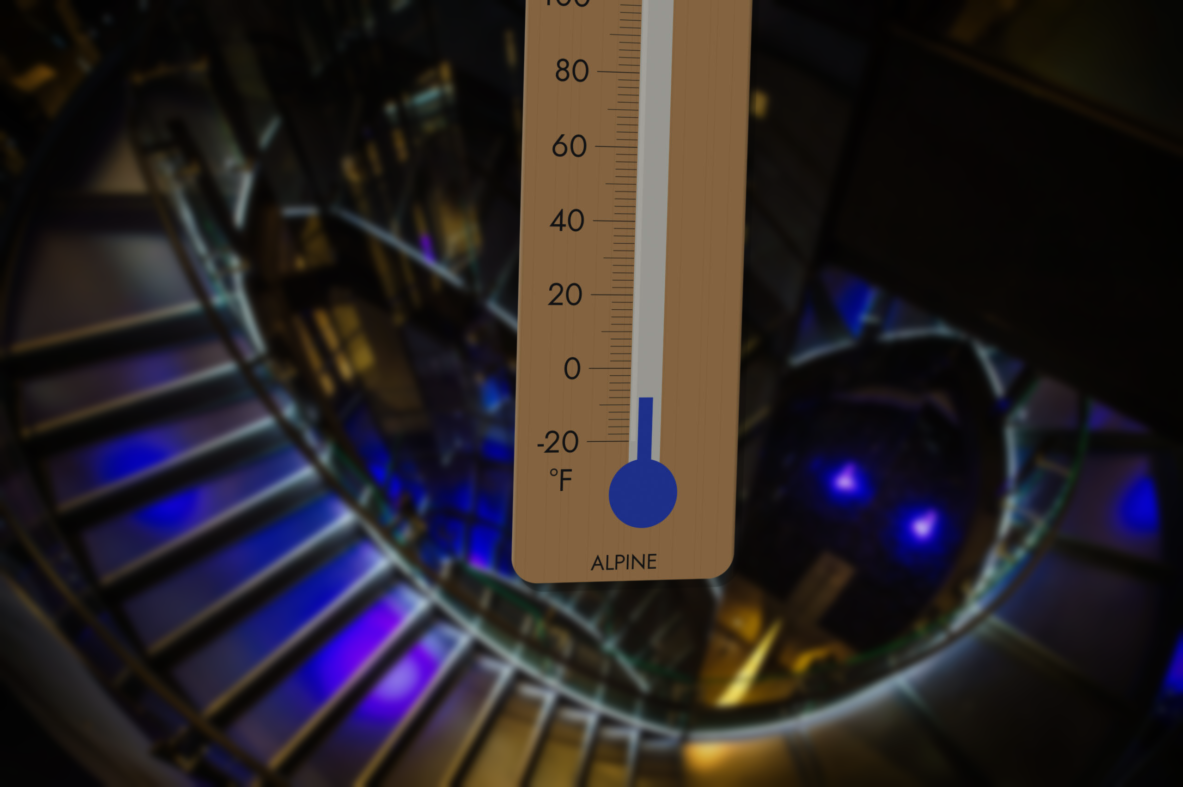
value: -8,°F
